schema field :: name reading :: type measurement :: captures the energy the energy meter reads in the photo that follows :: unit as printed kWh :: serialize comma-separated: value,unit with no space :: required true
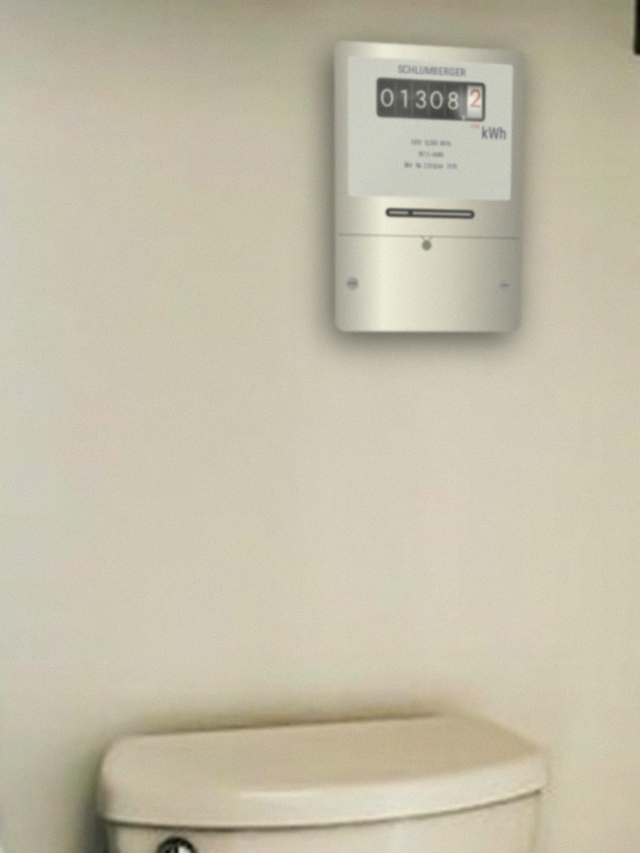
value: 1308.2,kWh
